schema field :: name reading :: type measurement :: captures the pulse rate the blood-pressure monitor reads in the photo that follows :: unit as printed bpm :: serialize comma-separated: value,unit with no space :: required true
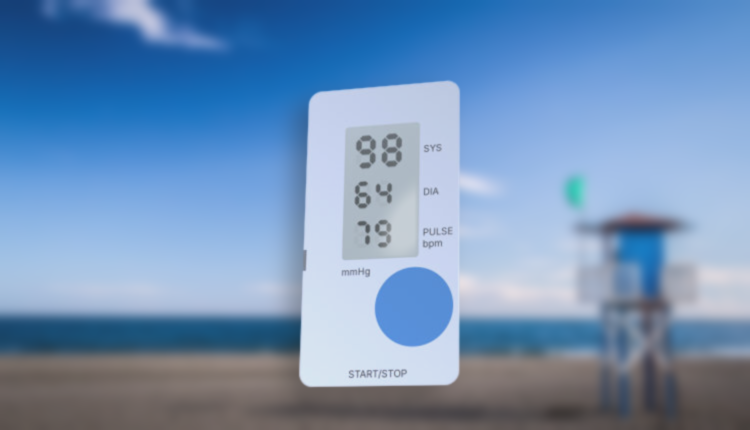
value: 79,bpm
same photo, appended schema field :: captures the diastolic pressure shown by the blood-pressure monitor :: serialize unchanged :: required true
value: 64,mmHg
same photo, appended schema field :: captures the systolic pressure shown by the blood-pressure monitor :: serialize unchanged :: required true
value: 98,mmHg
